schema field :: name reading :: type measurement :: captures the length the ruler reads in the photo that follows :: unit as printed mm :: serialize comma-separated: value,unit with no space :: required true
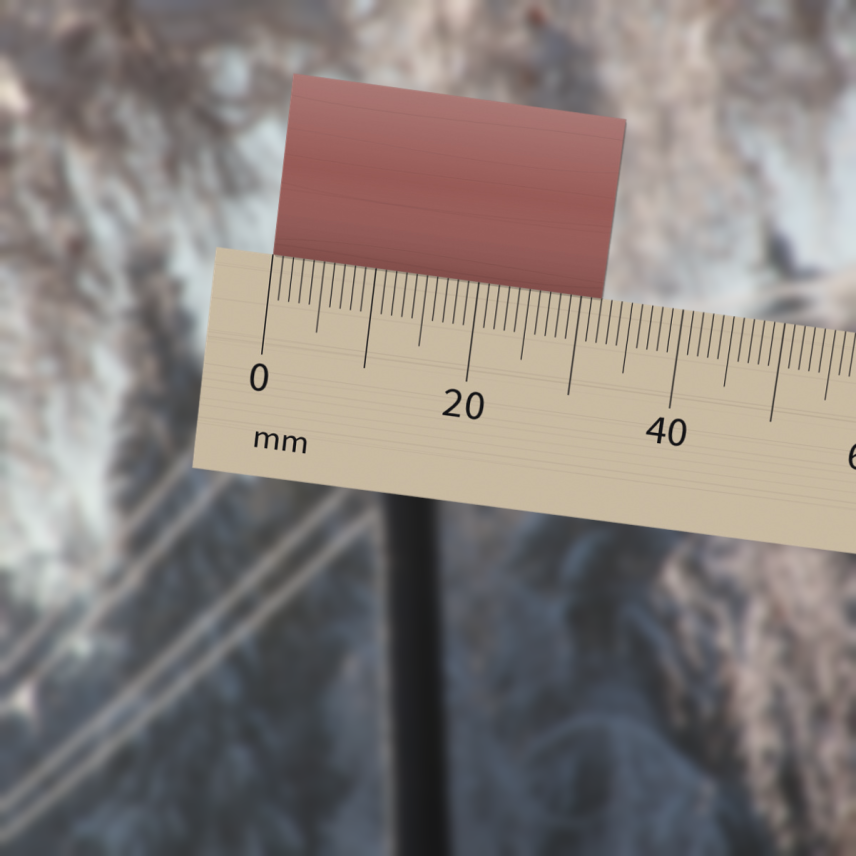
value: 32,mm
